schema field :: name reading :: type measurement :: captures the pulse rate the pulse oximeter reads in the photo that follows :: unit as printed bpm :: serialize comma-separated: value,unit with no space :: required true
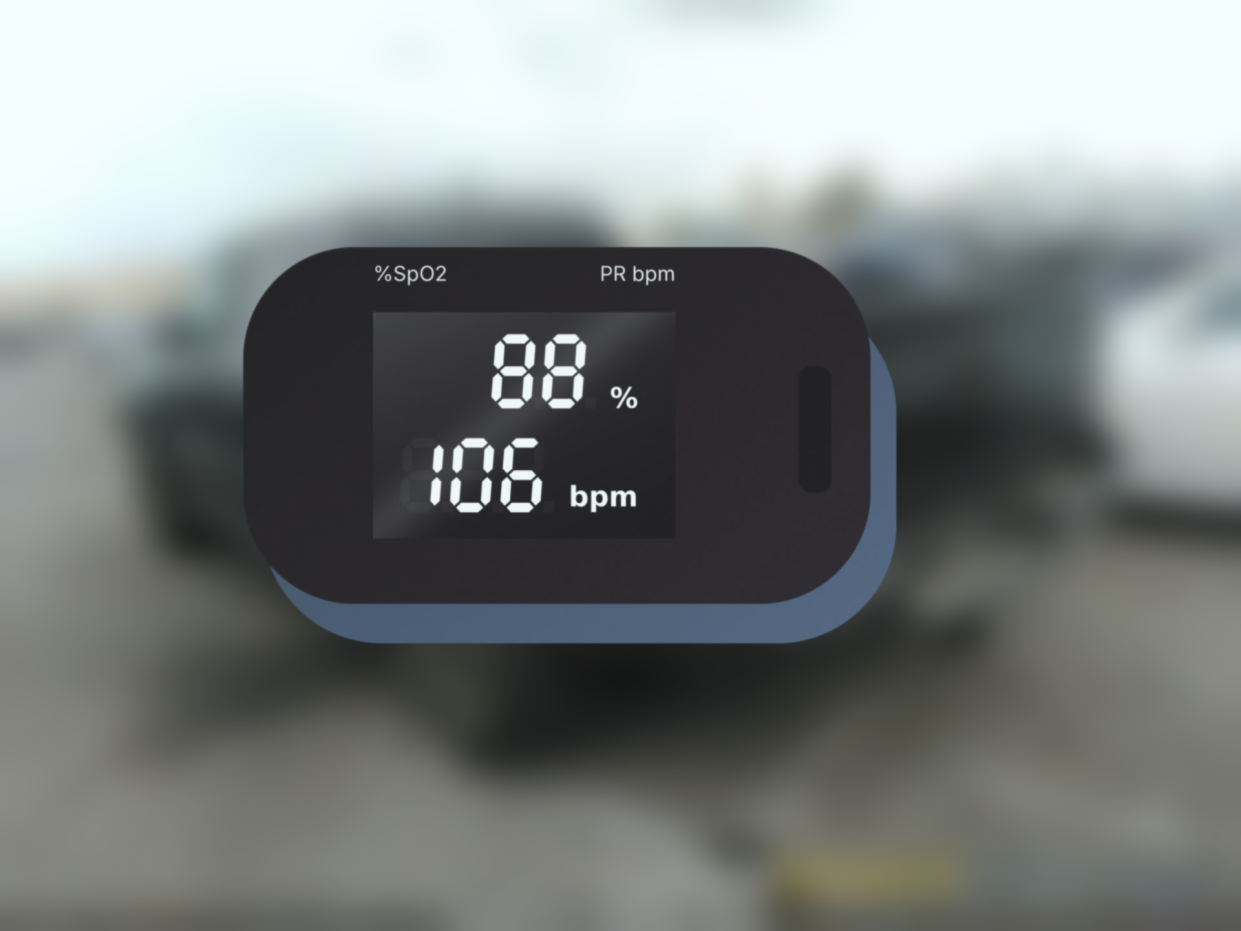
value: 106,bpm
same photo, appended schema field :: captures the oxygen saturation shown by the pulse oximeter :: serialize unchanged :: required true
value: 88,%
